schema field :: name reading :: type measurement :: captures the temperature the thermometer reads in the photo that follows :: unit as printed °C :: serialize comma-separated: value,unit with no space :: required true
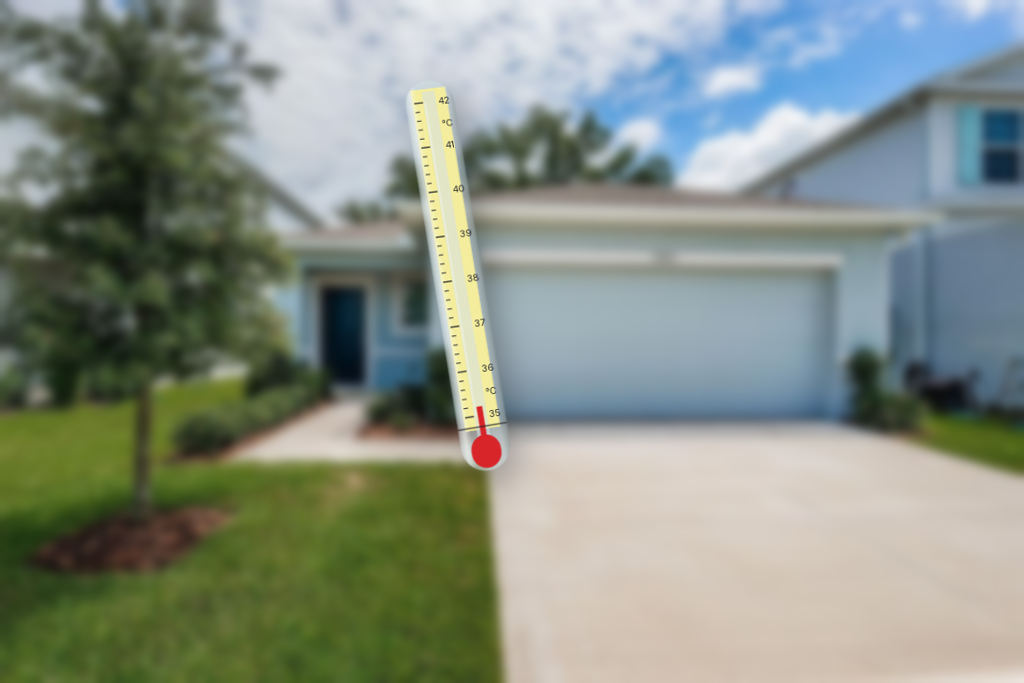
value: 35.2,°C
